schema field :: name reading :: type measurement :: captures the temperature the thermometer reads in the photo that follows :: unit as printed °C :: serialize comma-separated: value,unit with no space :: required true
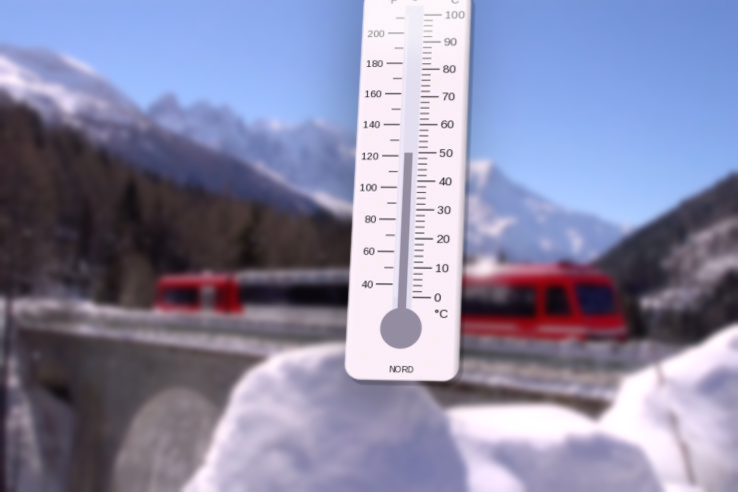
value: 50,°C
